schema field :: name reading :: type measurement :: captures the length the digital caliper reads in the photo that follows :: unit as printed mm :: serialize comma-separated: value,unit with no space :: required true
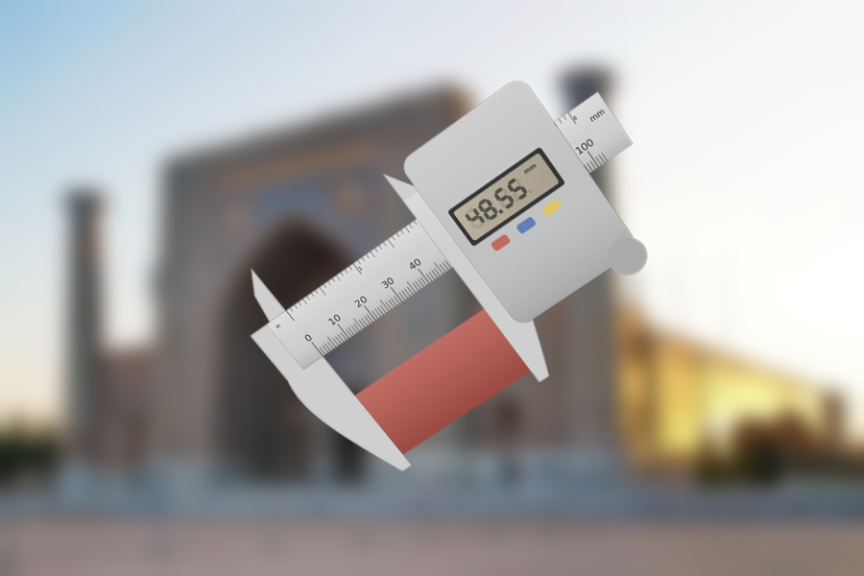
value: 48.55,mm
